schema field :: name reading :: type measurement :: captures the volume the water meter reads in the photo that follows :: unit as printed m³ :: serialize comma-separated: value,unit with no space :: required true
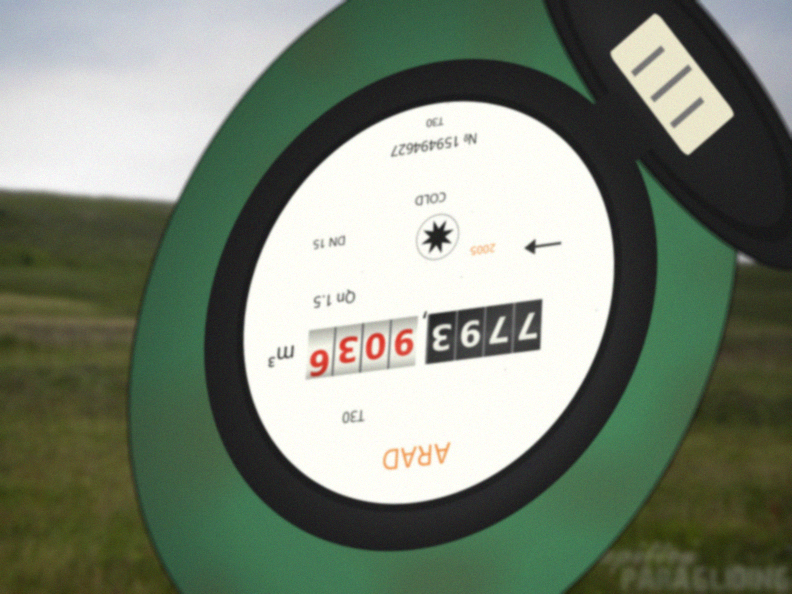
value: 7793.9036,m³
